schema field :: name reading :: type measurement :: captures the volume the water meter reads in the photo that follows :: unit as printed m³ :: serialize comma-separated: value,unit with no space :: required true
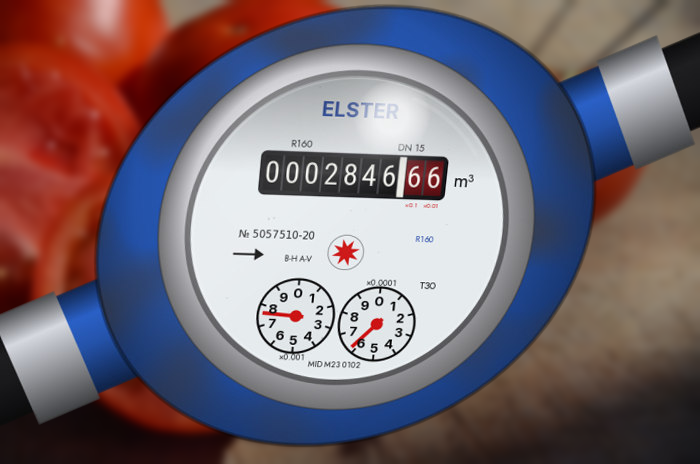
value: 2846.6676,m³
